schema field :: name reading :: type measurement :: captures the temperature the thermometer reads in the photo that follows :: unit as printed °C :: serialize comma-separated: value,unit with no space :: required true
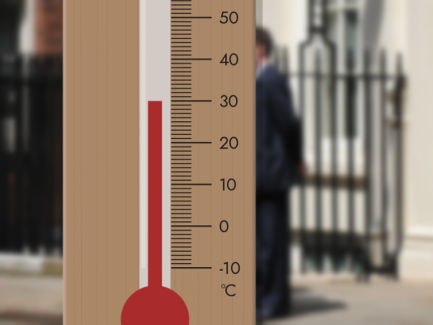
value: 30,°C
